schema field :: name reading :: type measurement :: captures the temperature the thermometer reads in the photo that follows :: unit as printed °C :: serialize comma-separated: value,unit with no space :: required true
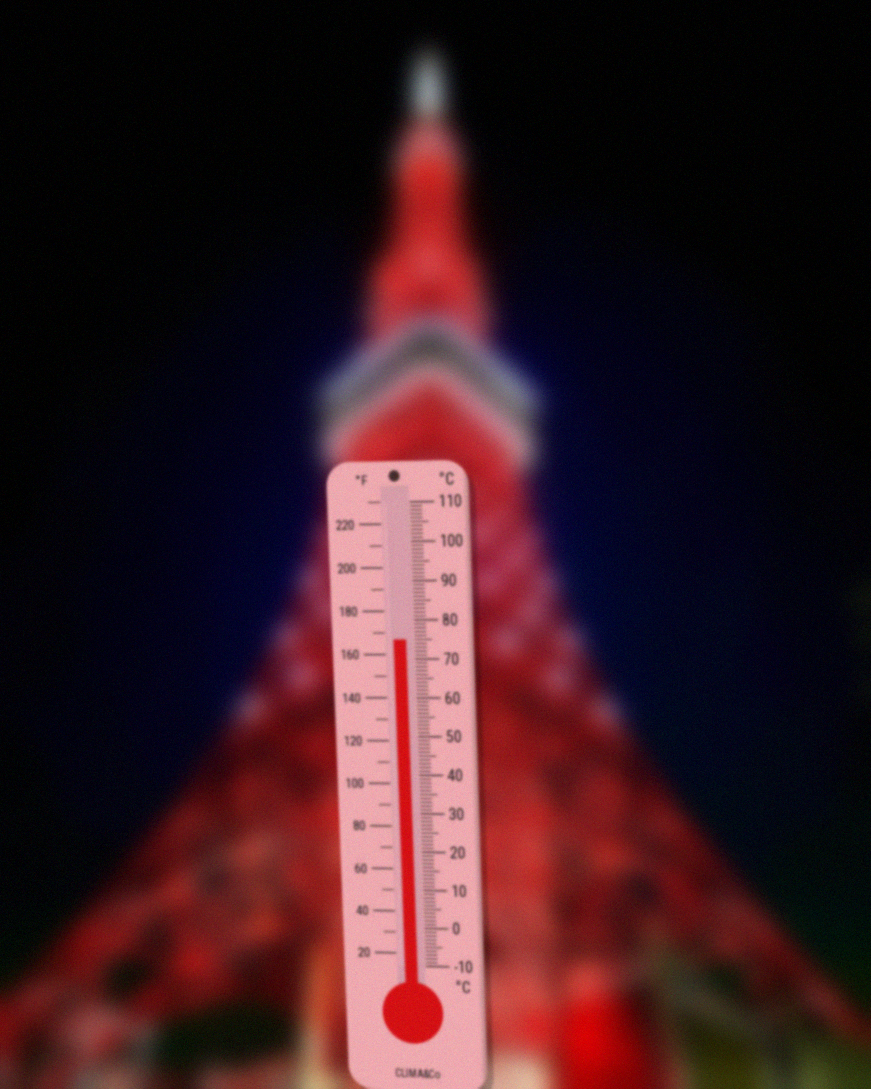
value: 75,°C
